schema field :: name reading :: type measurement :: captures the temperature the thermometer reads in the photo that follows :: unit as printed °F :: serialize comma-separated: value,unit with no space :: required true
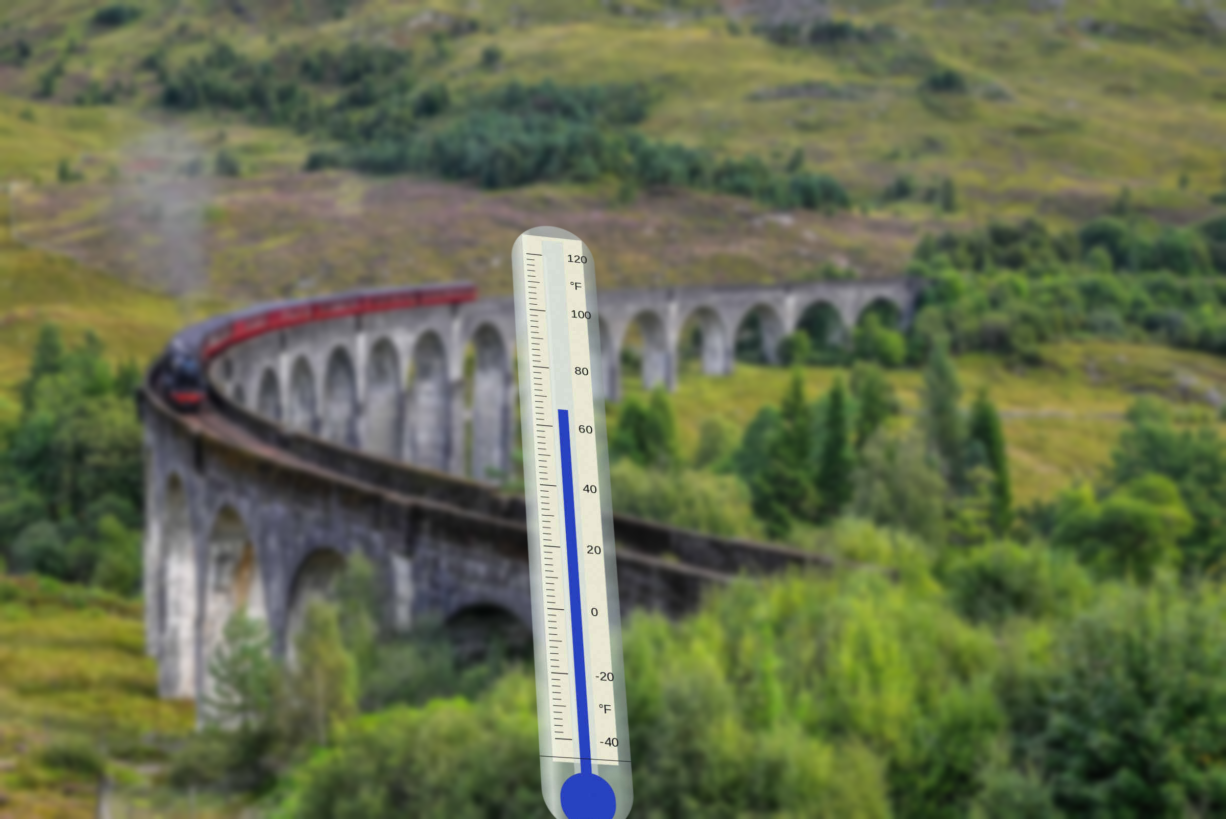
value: 66,°F
